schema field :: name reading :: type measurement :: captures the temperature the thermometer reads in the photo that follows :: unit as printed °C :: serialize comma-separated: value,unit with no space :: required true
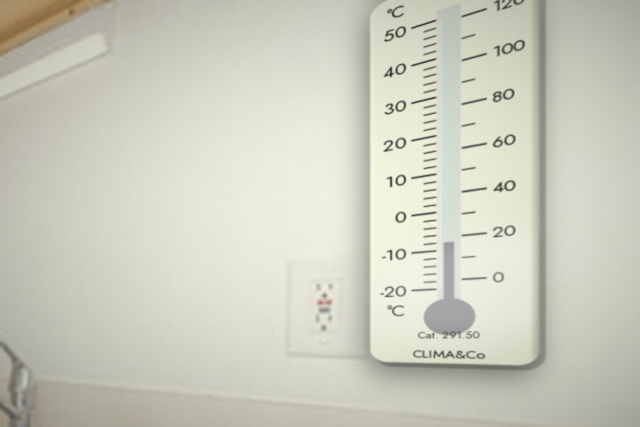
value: -8,°C
